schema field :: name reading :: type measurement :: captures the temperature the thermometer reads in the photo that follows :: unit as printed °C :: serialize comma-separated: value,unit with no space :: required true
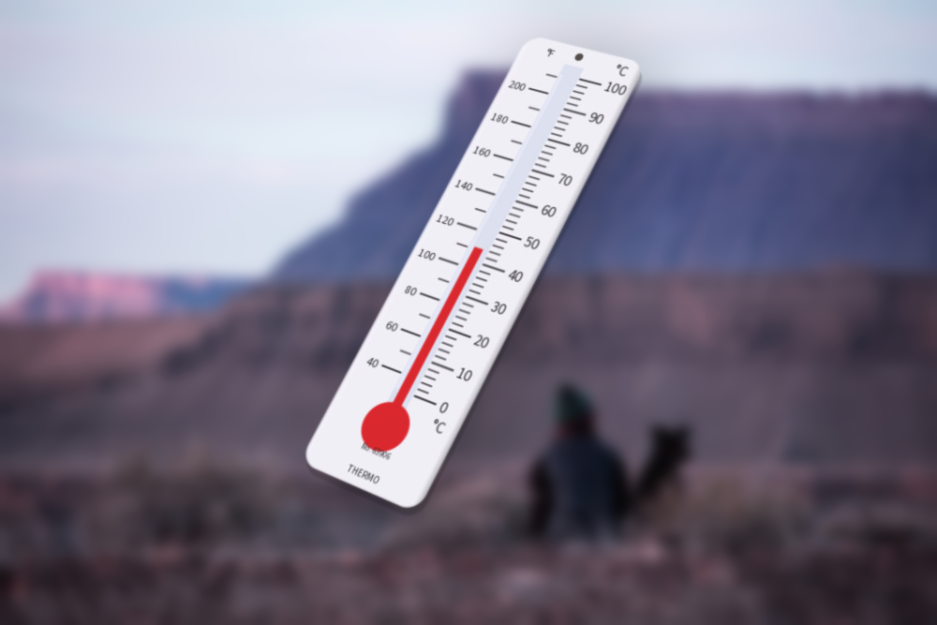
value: 44,°C
